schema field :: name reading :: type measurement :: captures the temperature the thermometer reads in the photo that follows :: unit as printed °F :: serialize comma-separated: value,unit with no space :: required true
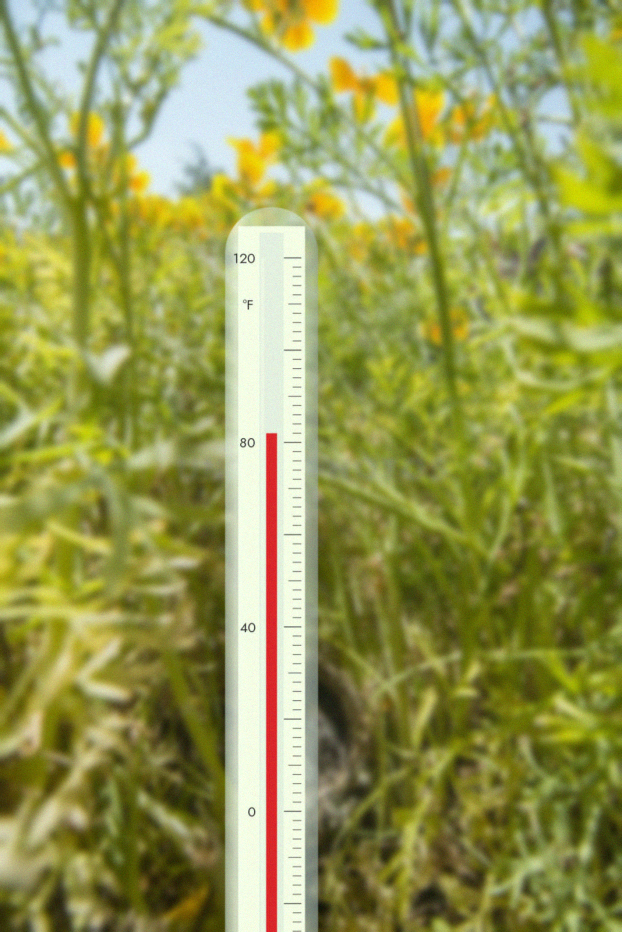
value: 82,°F
